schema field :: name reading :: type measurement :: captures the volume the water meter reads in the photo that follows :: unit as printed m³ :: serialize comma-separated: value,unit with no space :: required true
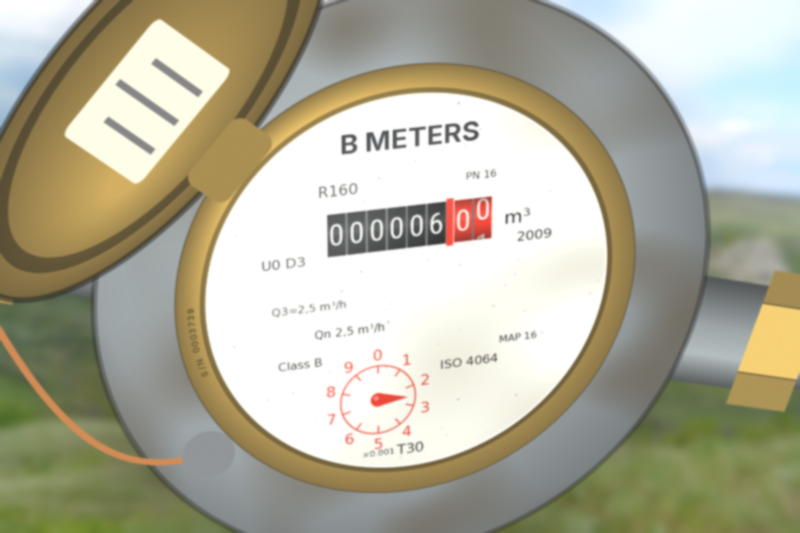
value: 6.002,m³
